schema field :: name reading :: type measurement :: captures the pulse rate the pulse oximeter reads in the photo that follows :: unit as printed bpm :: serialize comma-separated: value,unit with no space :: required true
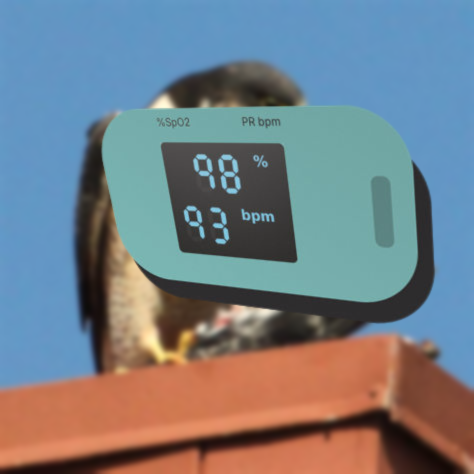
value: 93,bpm
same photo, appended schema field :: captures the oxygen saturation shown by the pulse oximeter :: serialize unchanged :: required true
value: 98,%
